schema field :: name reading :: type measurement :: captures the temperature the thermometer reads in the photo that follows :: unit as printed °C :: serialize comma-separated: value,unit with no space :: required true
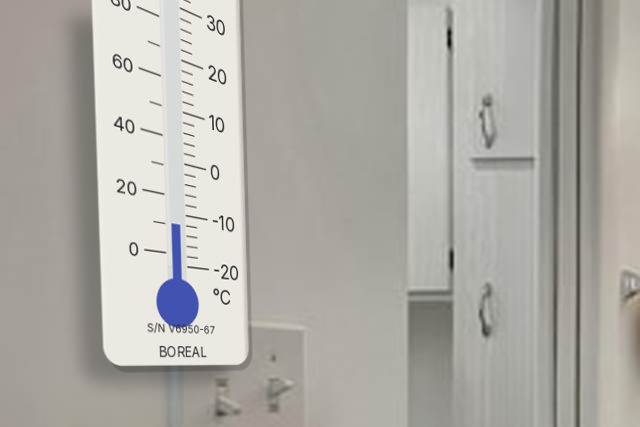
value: -12,°C
